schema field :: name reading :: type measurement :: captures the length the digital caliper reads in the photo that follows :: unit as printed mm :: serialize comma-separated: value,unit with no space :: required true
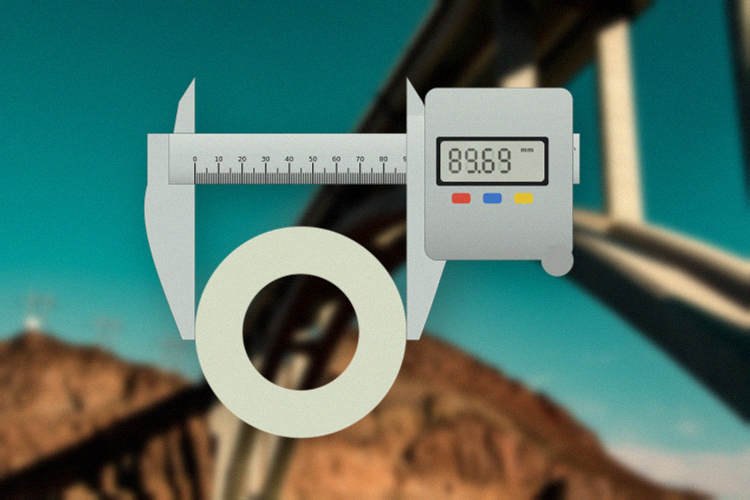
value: 89.69,mm
